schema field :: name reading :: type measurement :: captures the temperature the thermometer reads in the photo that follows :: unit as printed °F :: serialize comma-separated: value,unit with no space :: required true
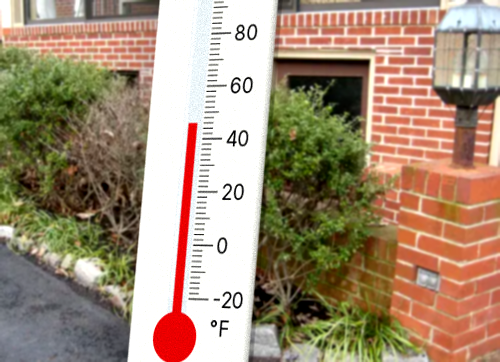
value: 46,°F
